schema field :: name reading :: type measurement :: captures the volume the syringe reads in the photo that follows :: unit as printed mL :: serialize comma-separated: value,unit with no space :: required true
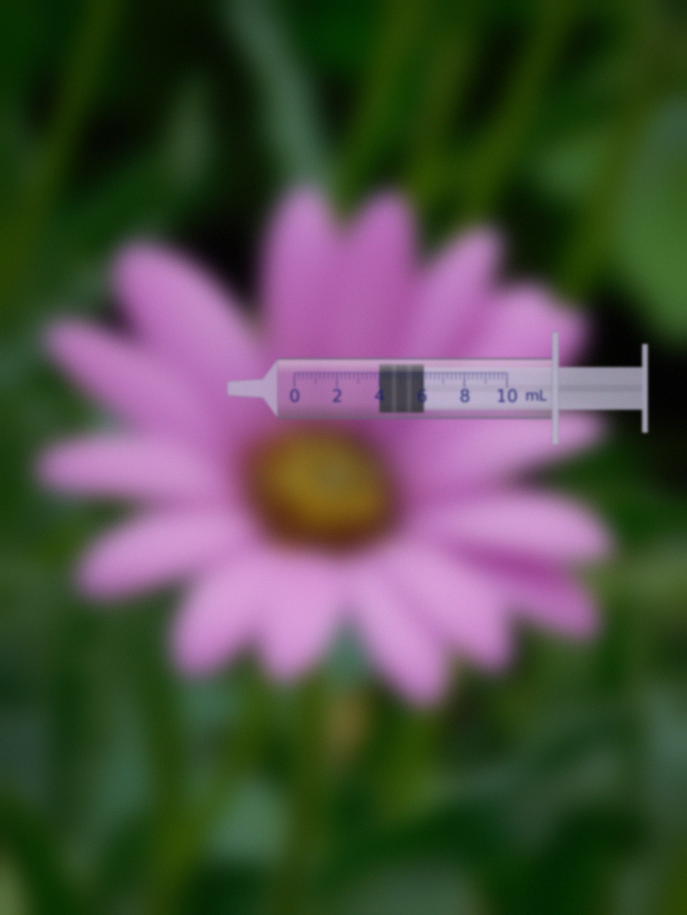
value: 4,mL
